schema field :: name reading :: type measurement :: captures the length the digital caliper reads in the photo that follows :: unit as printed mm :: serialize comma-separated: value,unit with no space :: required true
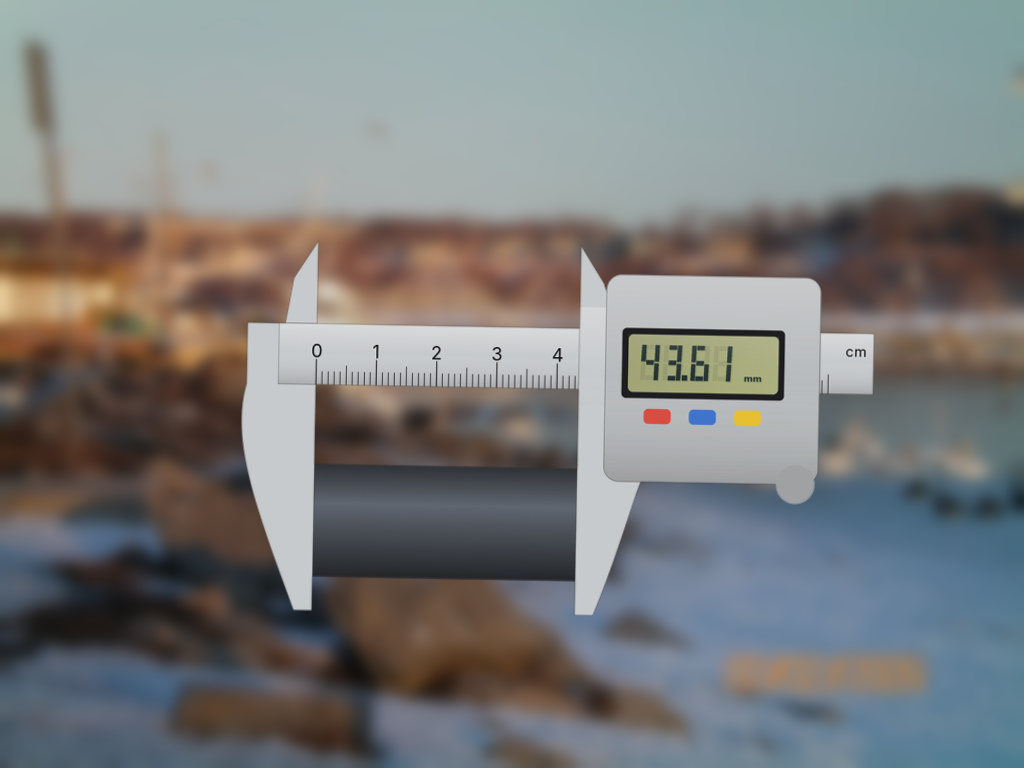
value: 43.61,mm
